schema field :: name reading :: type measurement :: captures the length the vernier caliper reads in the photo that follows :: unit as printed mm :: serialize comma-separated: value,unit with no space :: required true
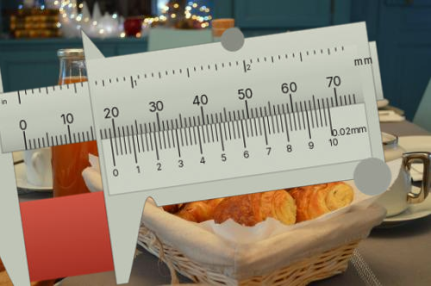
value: 19.0,mm
